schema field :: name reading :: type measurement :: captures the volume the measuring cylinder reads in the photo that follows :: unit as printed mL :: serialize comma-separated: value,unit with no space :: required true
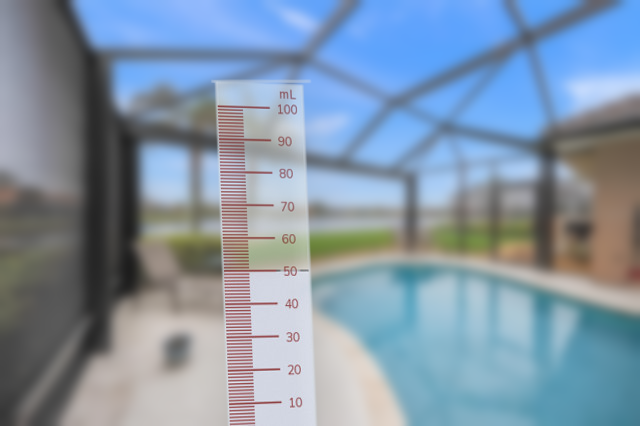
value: 50,mL
